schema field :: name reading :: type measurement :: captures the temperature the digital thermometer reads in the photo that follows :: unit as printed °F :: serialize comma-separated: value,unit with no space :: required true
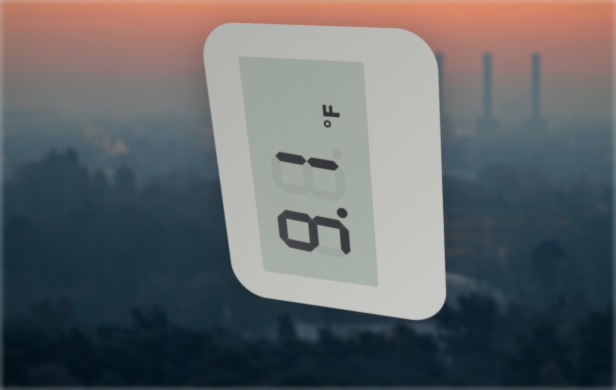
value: 9.1,°F
